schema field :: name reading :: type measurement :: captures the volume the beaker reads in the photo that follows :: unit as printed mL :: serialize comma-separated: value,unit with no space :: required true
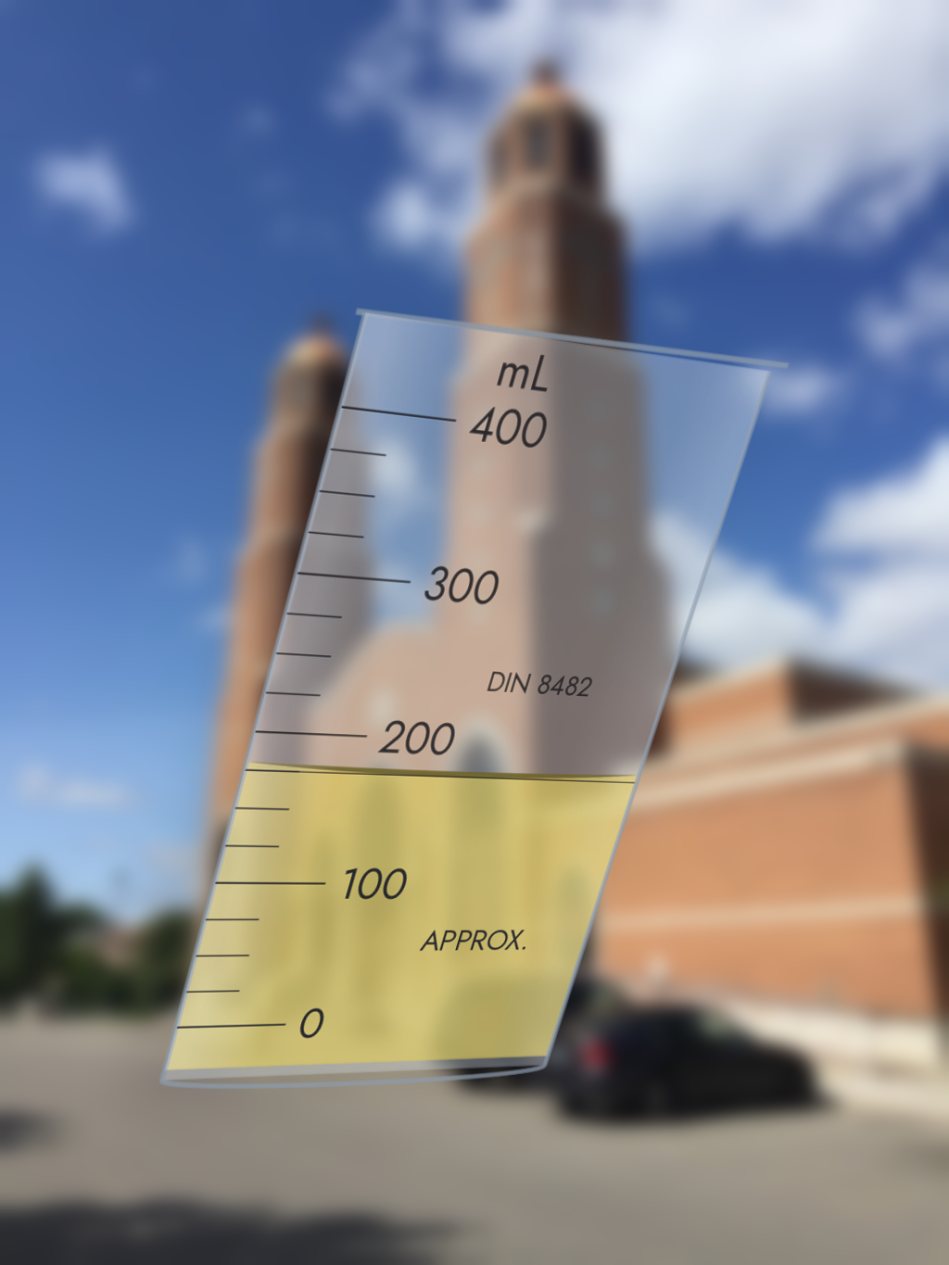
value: 175,mL
